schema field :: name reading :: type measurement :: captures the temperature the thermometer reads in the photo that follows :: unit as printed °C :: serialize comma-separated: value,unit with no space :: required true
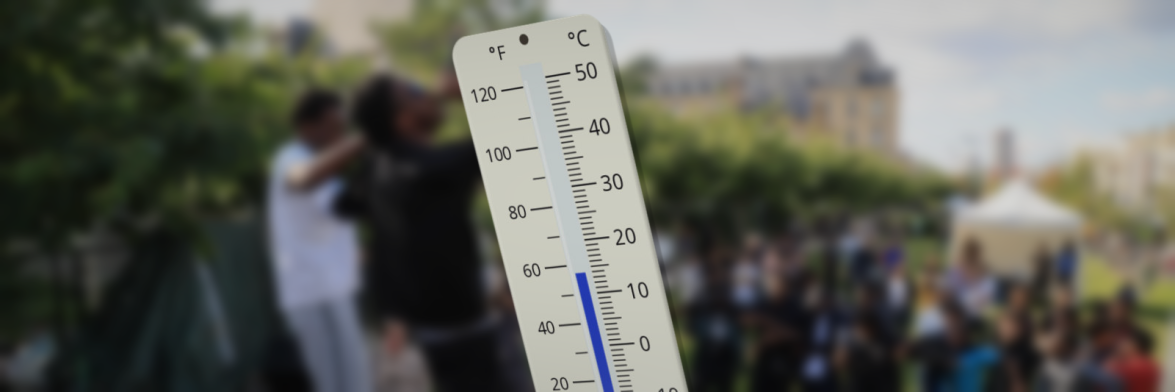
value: 14,°C
